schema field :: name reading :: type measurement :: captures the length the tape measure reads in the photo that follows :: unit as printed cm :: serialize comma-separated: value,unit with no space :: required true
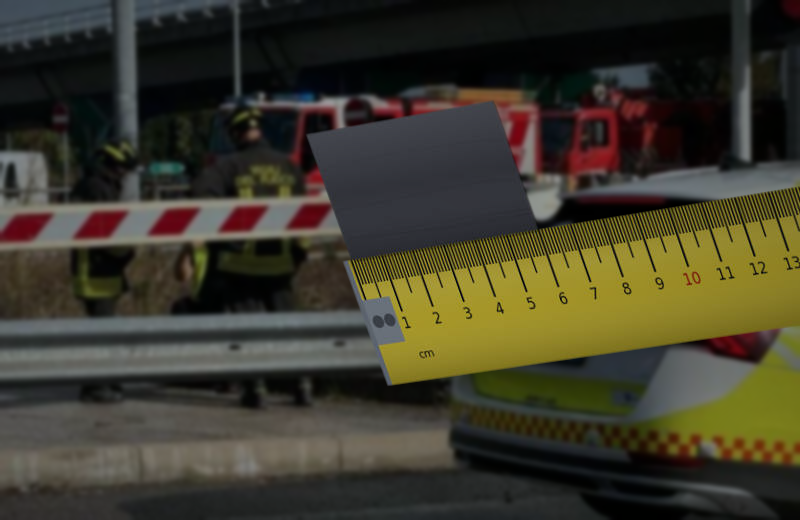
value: 6,cm
